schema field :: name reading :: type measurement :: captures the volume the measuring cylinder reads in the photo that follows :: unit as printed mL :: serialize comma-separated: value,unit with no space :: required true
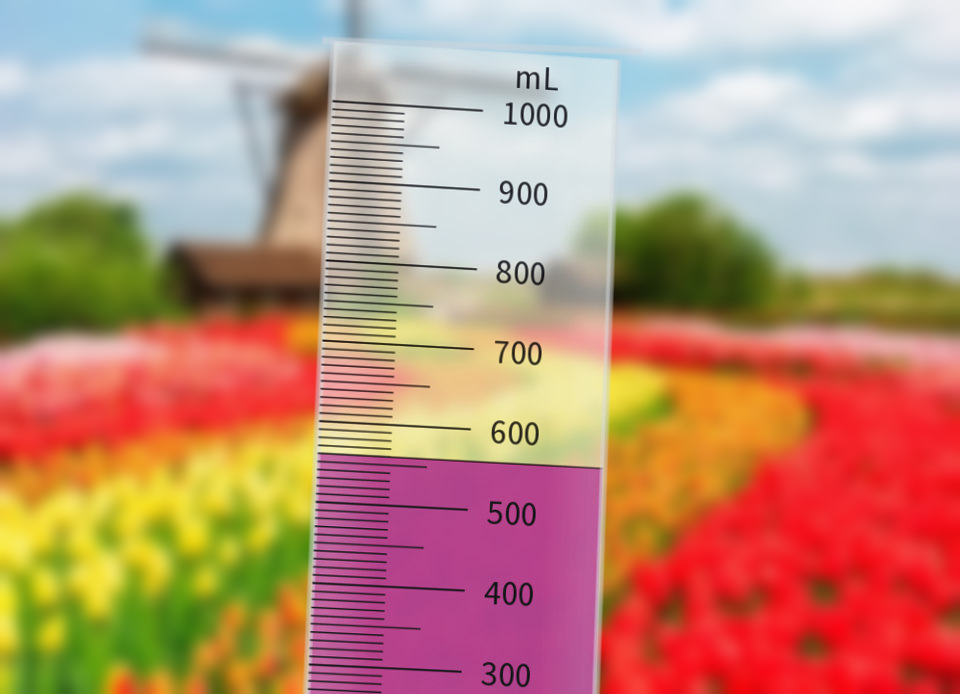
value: 560,mL
